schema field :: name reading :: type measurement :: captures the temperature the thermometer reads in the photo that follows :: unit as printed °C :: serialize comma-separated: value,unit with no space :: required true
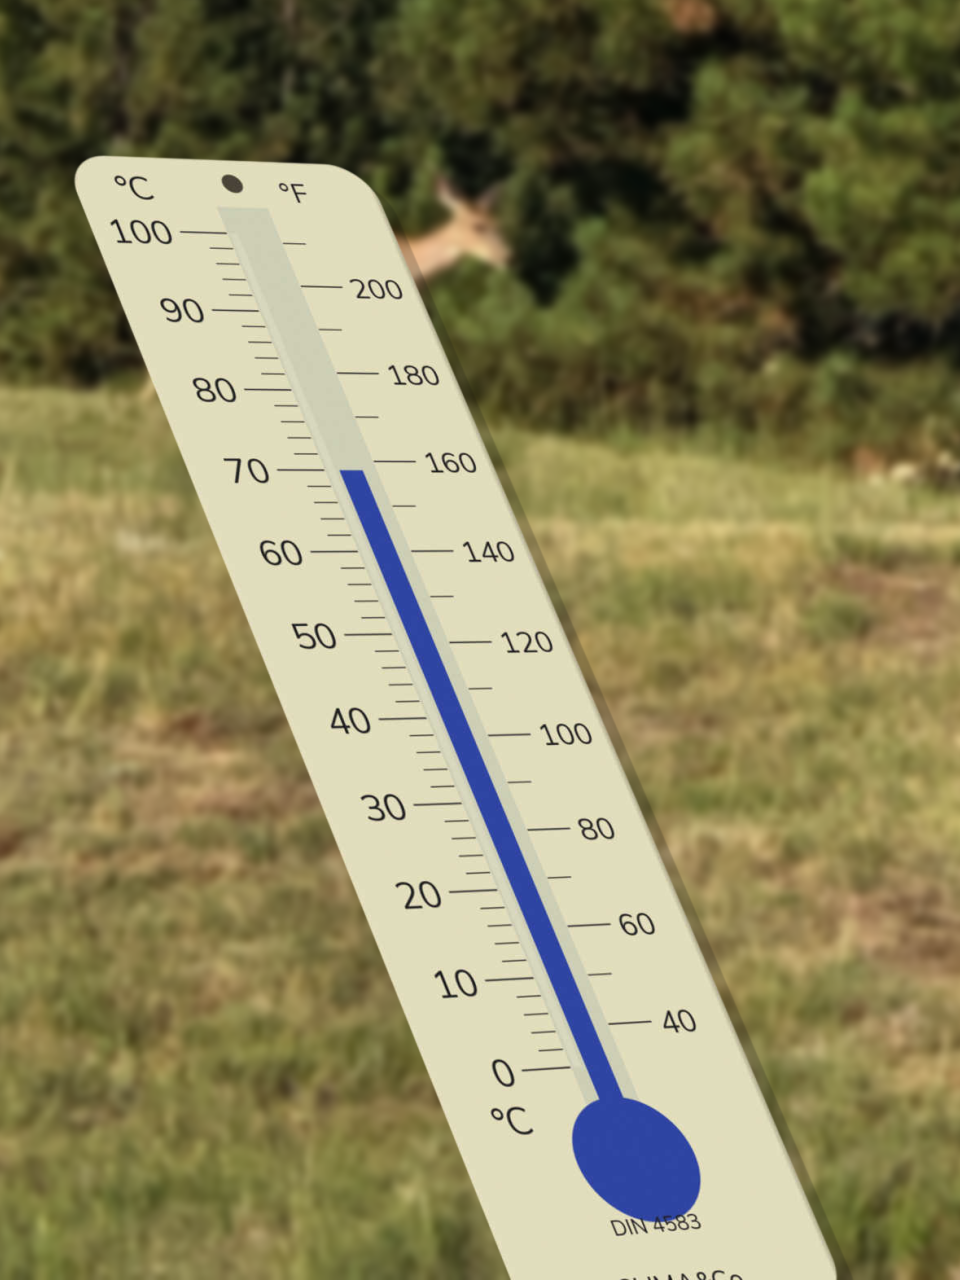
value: 70,°C
